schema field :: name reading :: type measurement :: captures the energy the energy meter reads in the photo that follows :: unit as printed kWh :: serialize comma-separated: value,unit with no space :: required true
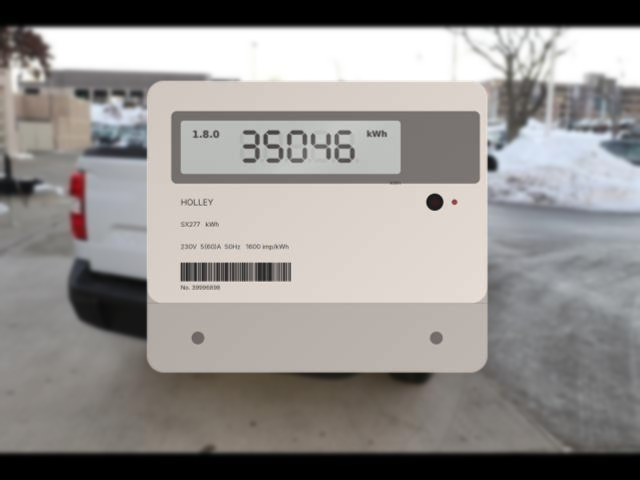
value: 35046,kWh
